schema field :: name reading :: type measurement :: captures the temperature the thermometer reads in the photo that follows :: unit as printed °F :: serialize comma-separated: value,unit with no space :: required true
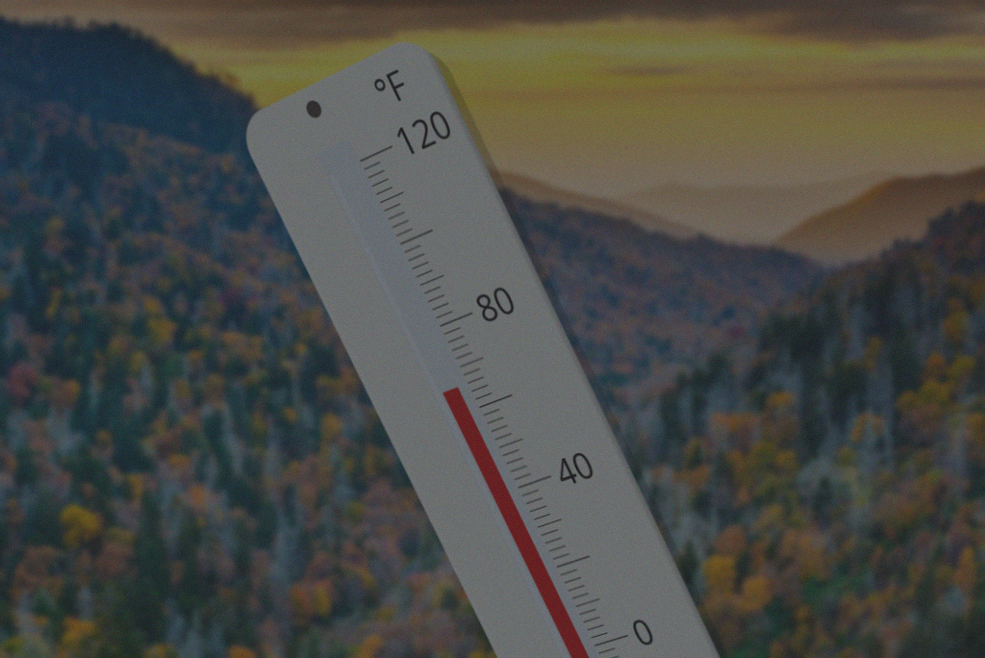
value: 66,°F
